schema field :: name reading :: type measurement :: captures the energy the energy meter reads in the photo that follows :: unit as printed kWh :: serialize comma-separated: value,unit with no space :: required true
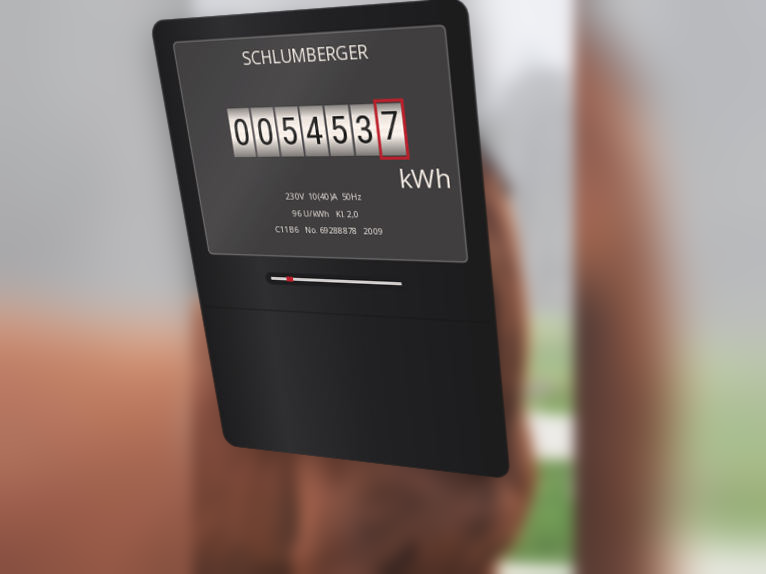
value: 5453.7,kWh
